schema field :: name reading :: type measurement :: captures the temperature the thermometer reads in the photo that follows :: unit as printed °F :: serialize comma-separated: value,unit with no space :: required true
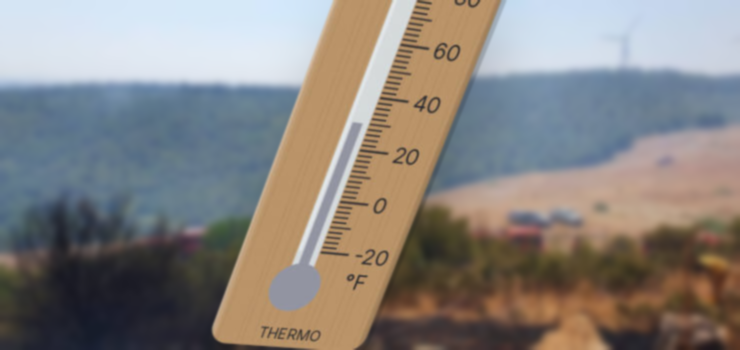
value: 30,°F
